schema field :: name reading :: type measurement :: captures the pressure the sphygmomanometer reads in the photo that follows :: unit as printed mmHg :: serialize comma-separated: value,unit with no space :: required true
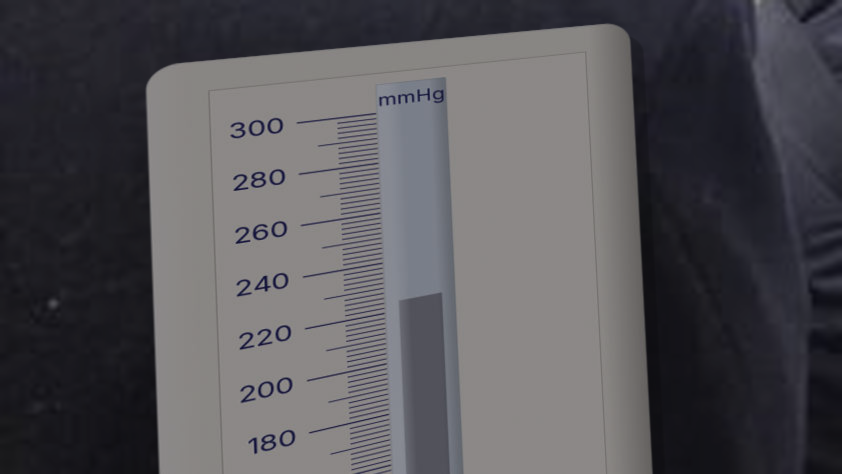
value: 224,mmHg
